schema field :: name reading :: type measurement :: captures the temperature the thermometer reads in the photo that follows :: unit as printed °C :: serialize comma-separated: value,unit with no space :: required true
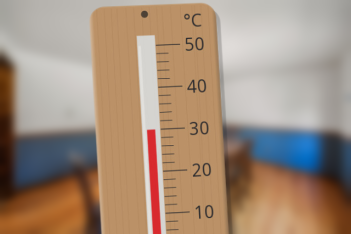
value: 30,°C
